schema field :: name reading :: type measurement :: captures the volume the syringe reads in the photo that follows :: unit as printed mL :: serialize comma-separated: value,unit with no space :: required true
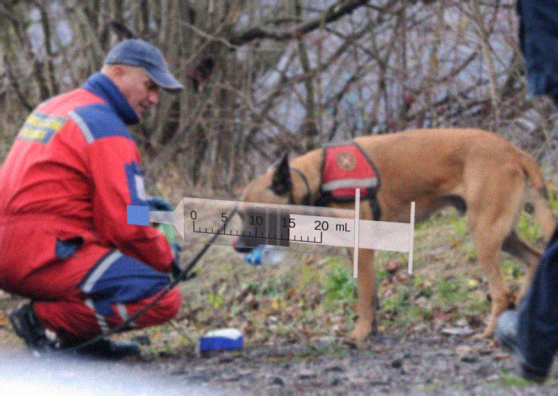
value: 10,mL
